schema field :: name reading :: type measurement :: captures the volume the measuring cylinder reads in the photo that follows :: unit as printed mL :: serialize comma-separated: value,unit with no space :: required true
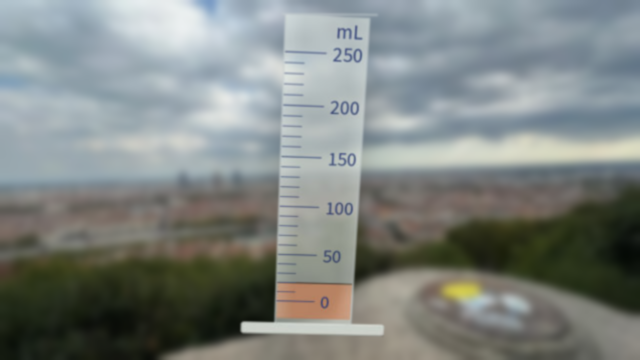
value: 20,mL
